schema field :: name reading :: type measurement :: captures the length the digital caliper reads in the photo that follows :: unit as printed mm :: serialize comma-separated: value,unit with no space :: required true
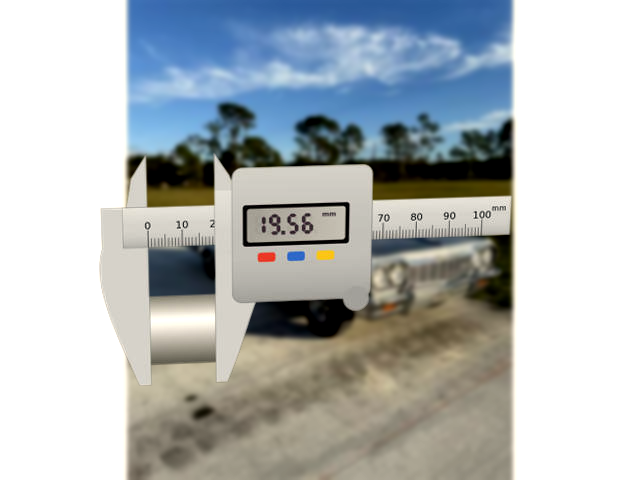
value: 19.56,mm
